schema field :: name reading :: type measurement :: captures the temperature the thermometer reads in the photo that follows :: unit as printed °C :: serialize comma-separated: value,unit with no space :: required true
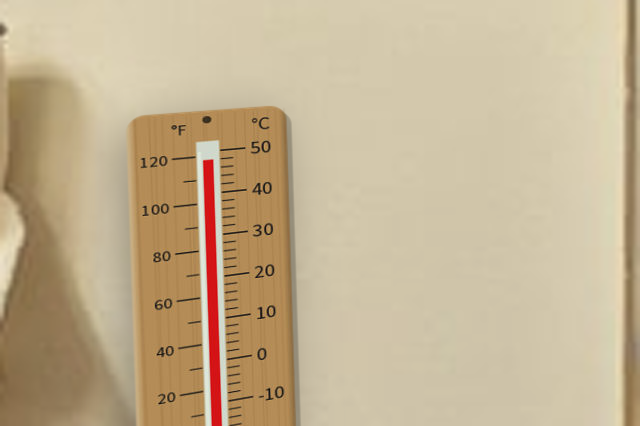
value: 48,°C
